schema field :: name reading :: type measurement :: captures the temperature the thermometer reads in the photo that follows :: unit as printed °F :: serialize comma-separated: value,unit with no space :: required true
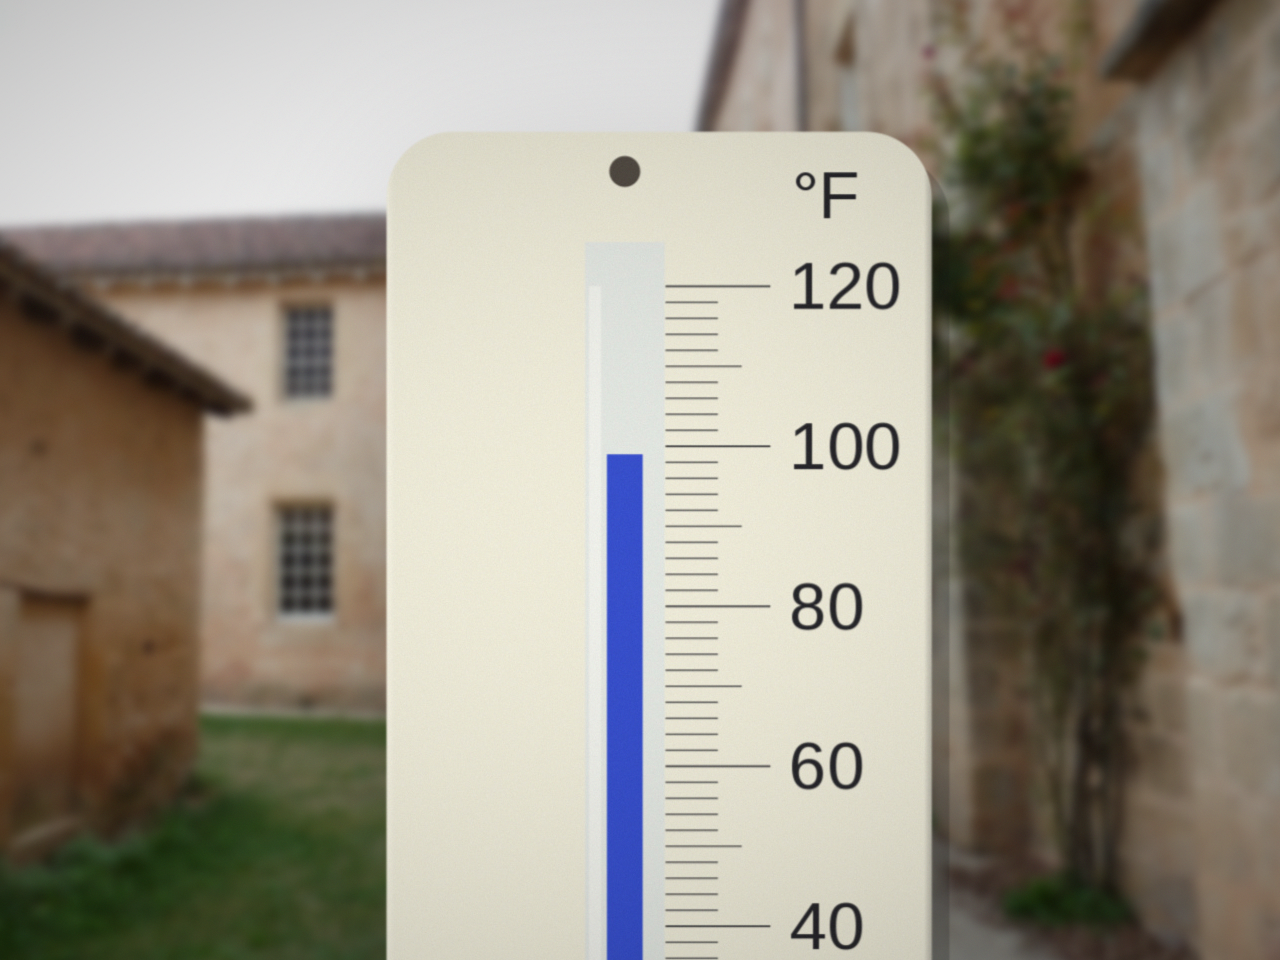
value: 99,°F
